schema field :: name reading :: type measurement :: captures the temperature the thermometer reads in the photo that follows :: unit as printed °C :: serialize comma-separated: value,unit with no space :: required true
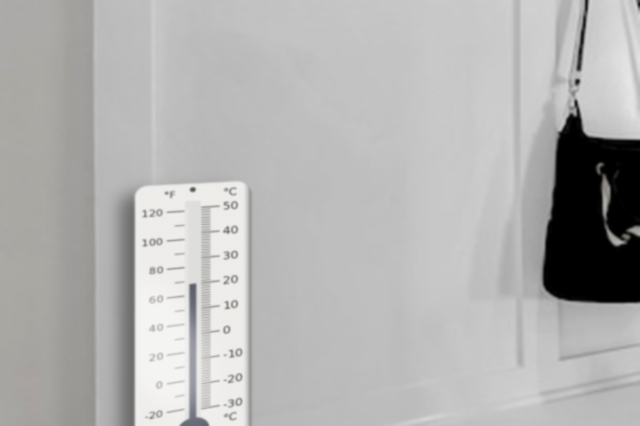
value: 20,°C
